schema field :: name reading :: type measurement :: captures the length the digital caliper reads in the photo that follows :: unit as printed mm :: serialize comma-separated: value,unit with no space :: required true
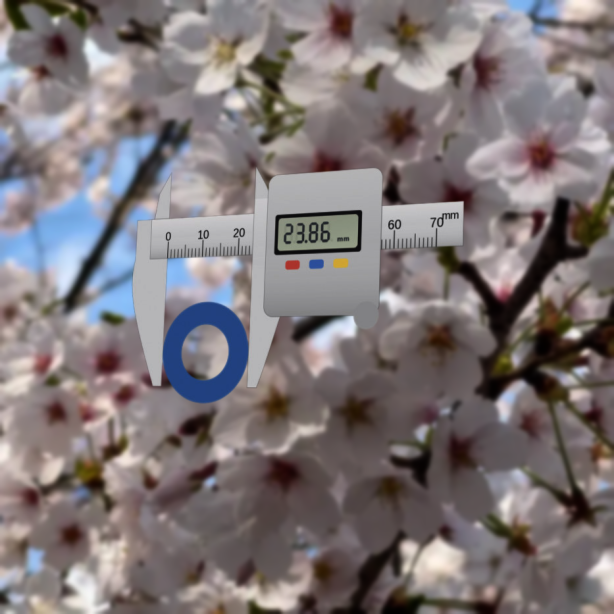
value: 23.86,mm
